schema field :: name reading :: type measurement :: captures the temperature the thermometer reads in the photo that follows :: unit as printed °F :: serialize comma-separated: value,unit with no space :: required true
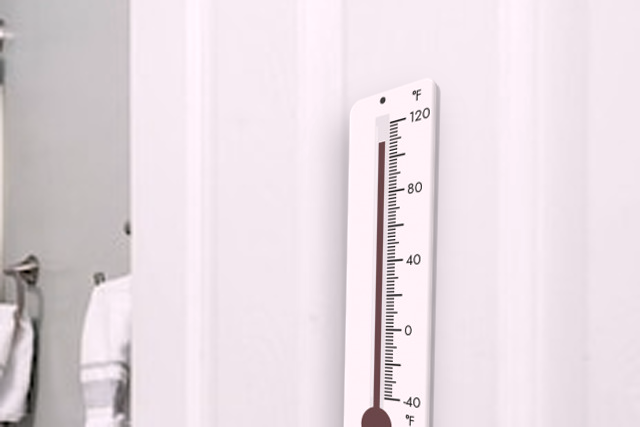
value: 110,°F
